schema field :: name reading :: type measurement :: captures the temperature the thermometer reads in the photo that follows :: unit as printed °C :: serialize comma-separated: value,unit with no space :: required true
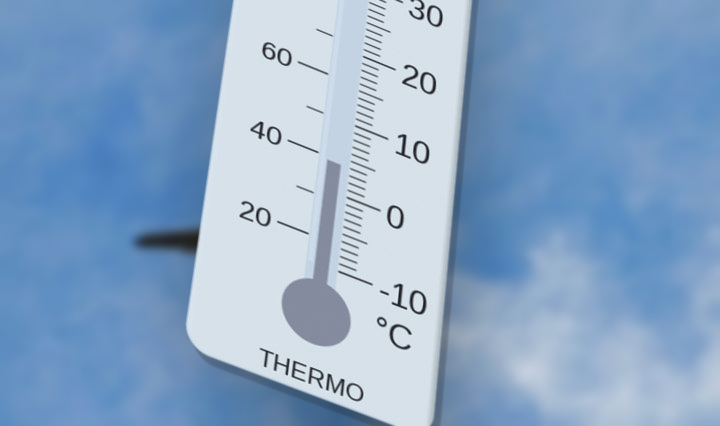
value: 4,°C
